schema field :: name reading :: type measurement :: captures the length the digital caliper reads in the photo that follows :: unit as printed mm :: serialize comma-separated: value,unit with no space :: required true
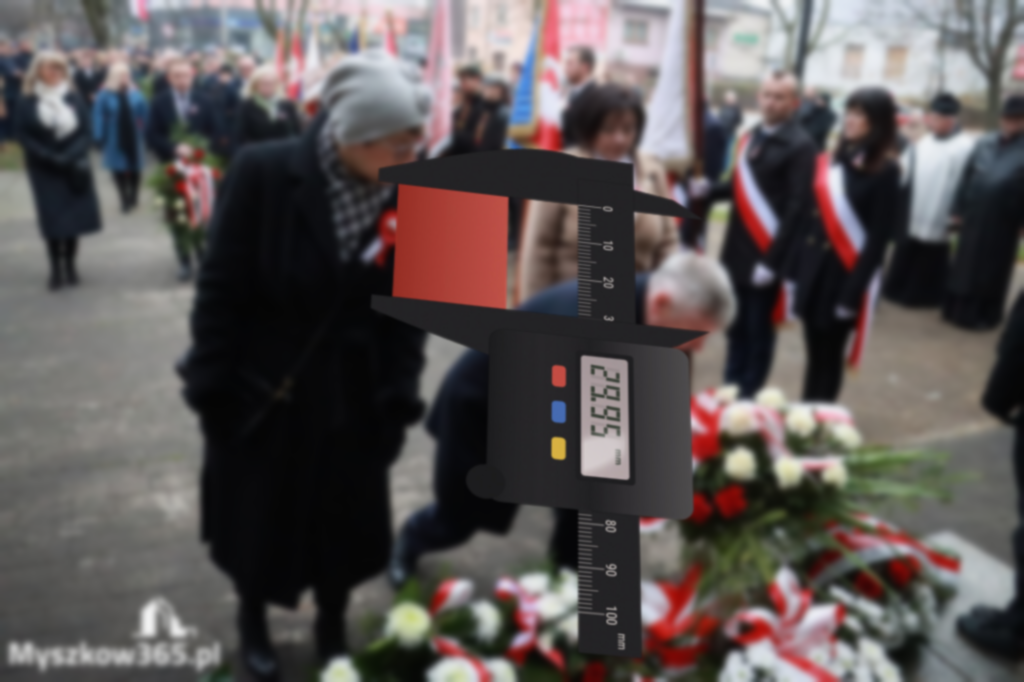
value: 29.95,mm
